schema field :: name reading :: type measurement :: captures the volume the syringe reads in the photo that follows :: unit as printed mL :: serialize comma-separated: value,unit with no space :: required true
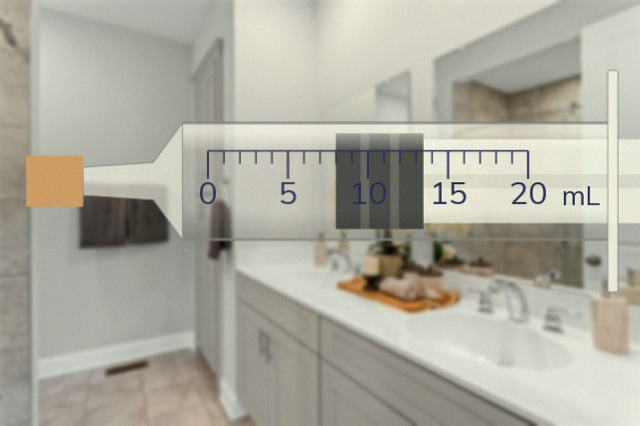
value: 8,mL
